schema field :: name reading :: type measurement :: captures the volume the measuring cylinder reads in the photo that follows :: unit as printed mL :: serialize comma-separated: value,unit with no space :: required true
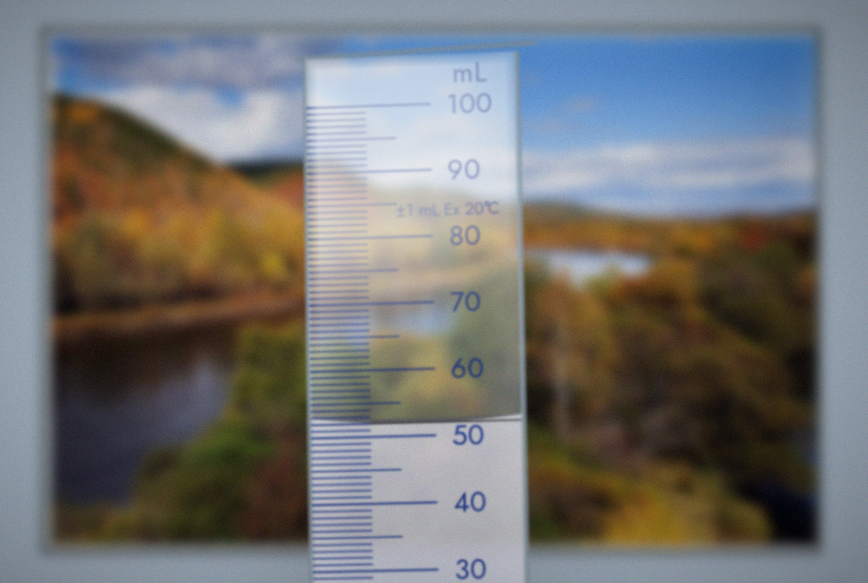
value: 52,mL
